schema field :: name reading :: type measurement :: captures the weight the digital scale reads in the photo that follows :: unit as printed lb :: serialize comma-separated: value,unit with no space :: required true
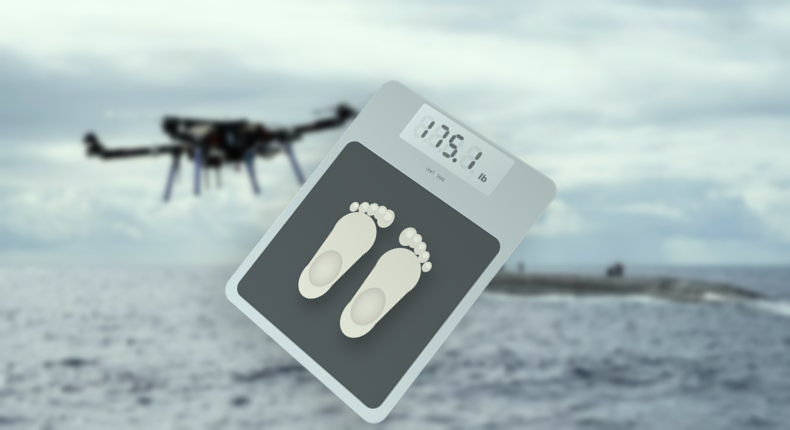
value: 175.1,lb
